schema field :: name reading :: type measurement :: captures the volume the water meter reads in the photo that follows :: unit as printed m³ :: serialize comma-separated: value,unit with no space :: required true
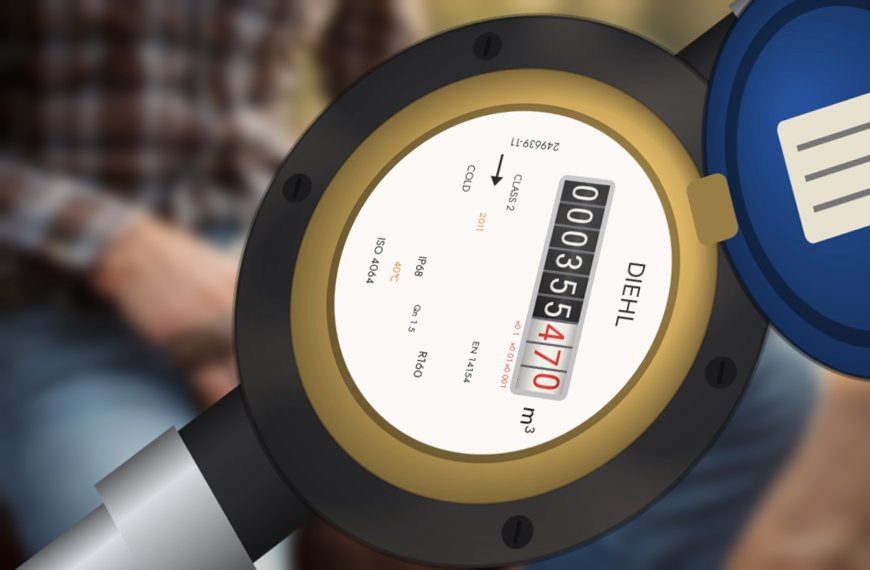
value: 355.470,m³
